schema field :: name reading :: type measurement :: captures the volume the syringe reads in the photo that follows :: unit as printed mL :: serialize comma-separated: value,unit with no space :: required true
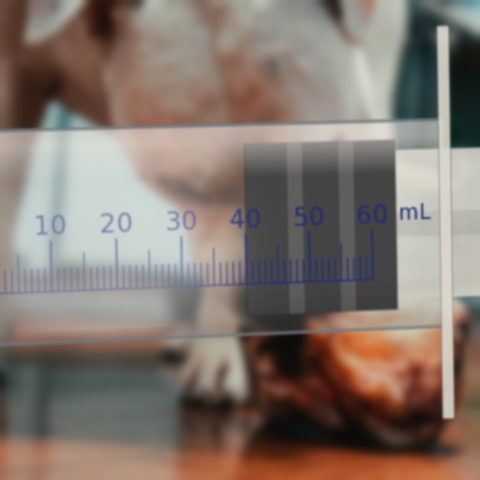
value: 40,mL
